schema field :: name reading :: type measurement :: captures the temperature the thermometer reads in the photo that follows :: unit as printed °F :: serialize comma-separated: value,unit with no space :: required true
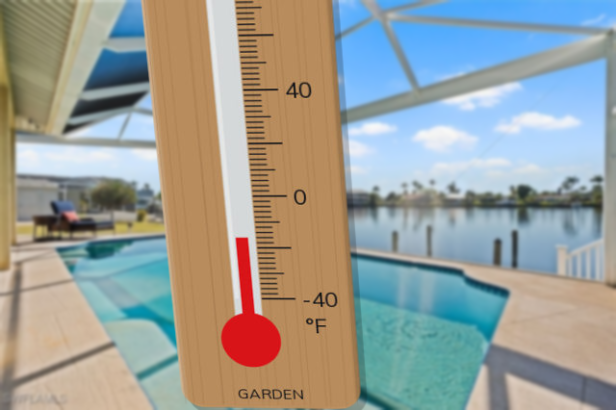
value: -16,°F
